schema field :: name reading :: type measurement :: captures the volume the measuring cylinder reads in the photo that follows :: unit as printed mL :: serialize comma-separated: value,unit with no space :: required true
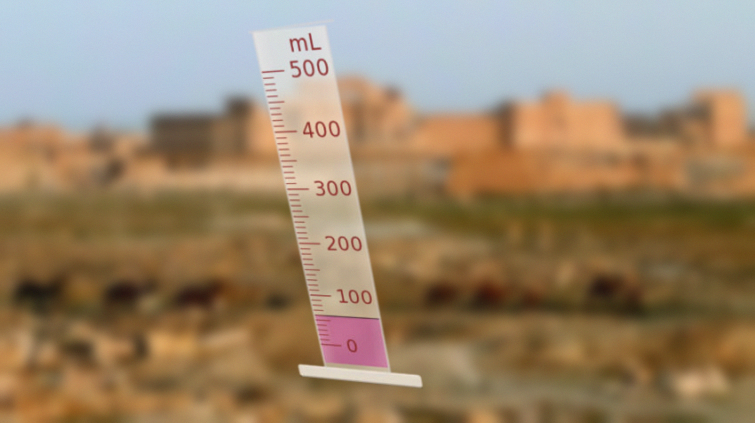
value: 60,mL
